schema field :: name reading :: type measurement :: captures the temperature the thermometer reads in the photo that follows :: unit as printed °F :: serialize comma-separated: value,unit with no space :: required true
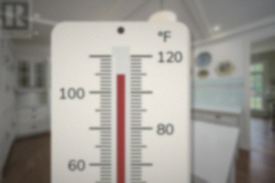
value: 110,°F
